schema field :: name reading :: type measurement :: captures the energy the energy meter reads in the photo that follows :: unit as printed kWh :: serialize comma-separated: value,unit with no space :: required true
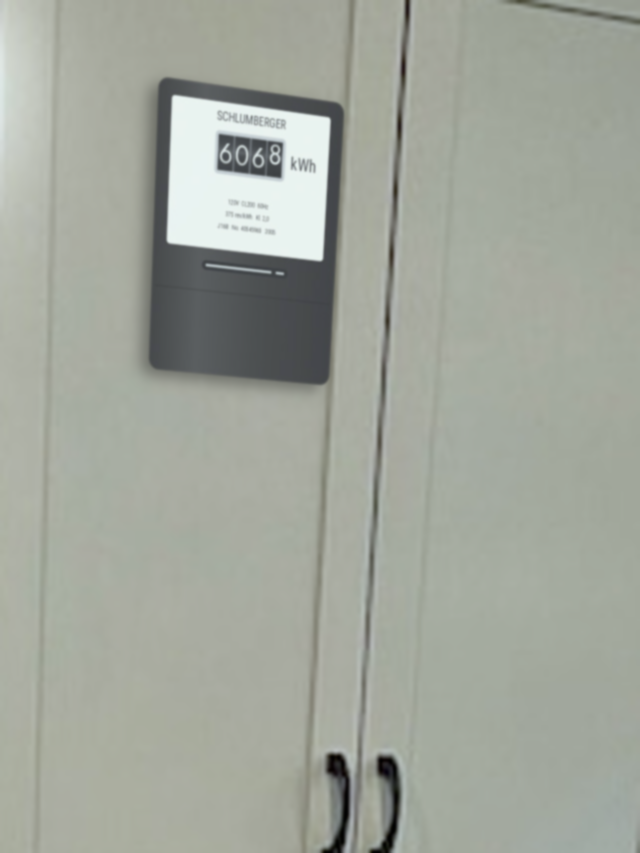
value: 6068,kWh
